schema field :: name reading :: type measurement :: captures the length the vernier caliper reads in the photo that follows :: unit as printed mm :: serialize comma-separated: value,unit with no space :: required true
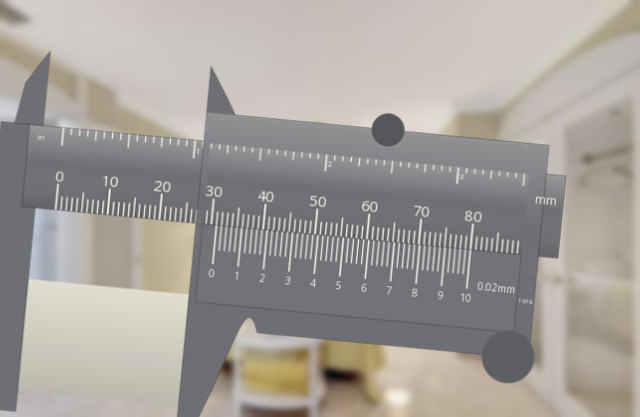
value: 31.0,mm
